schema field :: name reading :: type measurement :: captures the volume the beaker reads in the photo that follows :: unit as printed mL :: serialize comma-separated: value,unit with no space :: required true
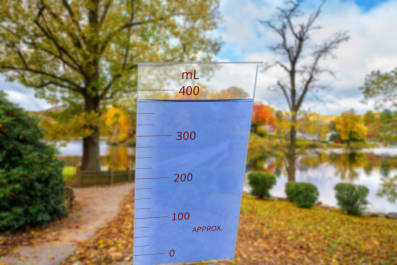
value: 375,mL
